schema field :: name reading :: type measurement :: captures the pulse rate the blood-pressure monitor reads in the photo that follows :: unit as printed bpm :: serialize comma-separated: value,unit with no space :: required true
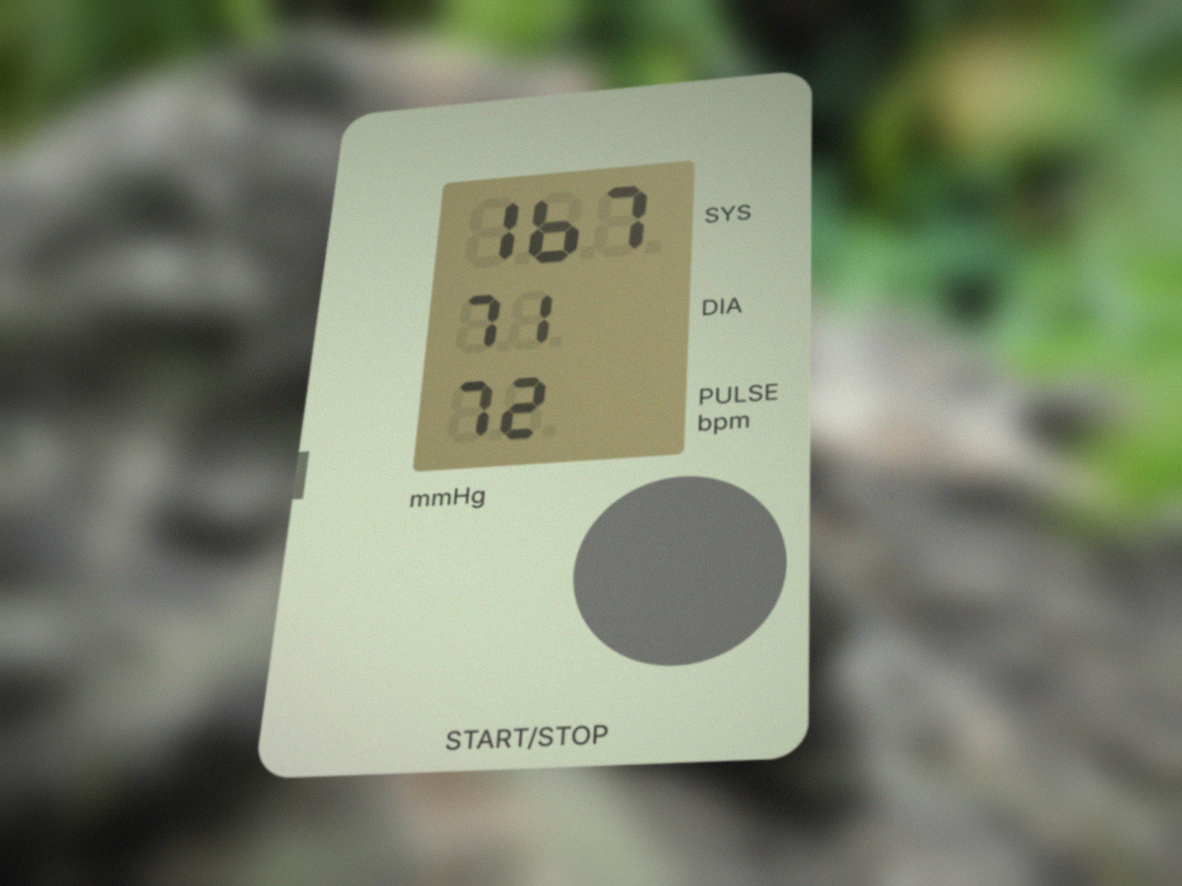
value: 72,bpm
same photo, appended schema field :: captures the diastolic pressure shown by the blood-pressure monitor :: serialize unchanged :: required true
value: 71,mmHg
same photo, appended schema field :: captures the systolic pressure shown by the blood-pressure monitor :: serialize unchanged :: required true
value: 167,mmHg
